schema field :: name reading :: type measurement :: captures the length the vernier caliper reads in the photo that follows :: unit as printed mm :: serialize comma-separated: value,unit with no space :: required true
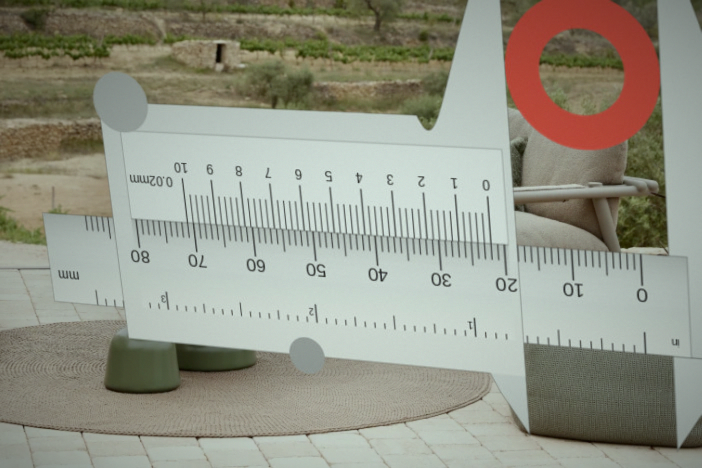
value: 22.0,mm
